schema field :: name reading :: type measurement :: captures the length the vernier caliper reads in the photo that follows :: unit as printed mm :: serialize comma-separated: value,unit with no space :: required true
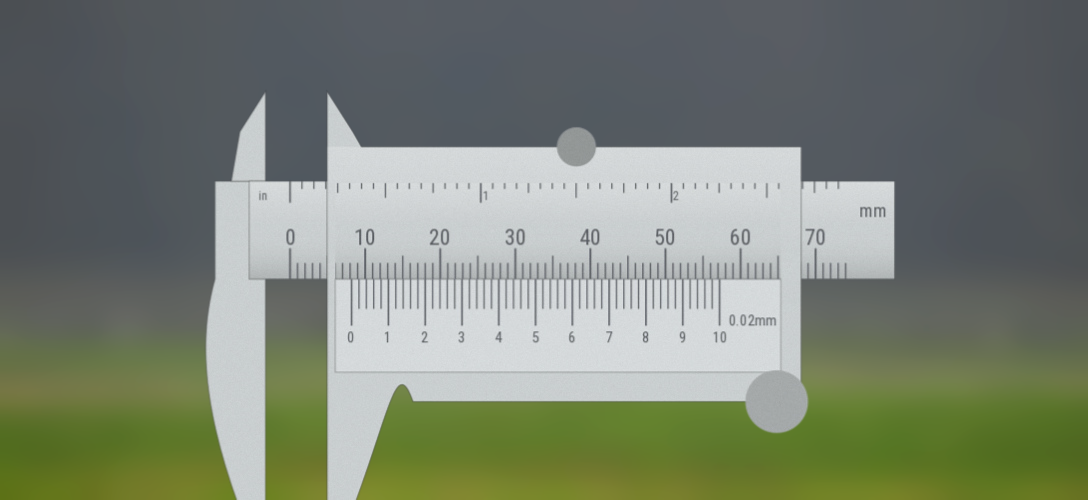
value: 8.2,mm
